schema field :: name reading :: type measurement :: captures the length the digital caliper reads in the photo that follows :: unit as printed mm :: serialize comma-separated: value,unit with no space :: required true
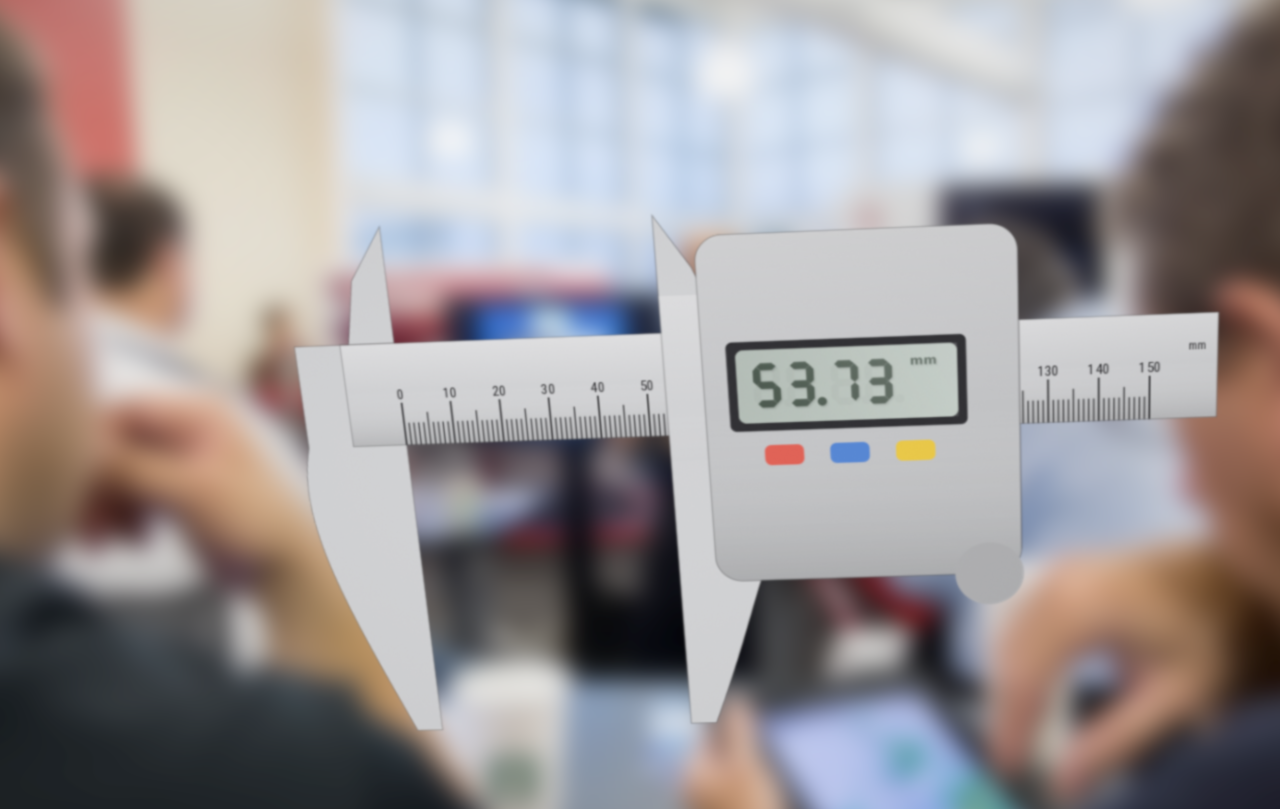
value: 53.73,mm
